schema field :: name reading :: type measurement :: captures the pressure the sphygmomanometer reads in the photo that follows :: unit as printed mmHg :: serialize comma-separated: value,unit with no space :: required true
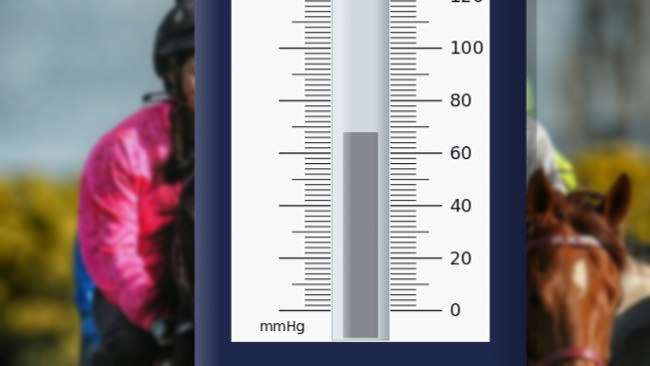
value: 68,mmHg
